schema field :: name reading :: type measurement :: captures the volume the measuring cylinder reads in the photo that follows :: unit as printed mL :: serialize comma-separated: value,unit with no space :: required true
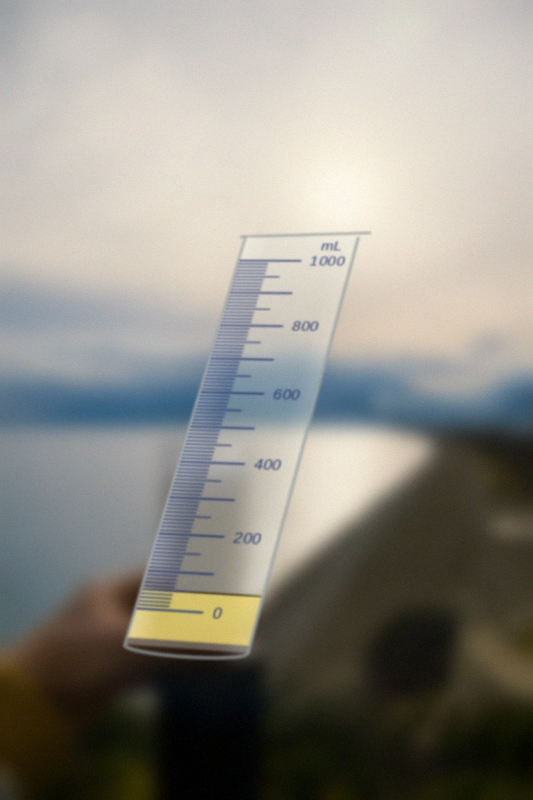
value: 50,mL
